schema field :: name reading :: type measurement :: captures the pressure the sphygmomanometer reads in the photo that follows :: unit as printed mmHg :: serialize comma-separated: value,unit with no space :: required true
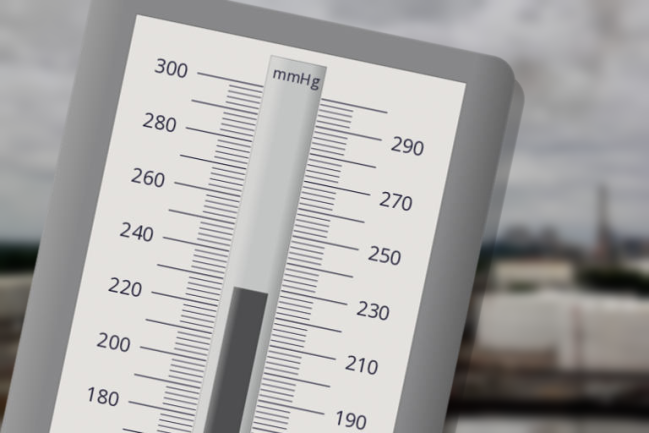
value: 228,mmHg
